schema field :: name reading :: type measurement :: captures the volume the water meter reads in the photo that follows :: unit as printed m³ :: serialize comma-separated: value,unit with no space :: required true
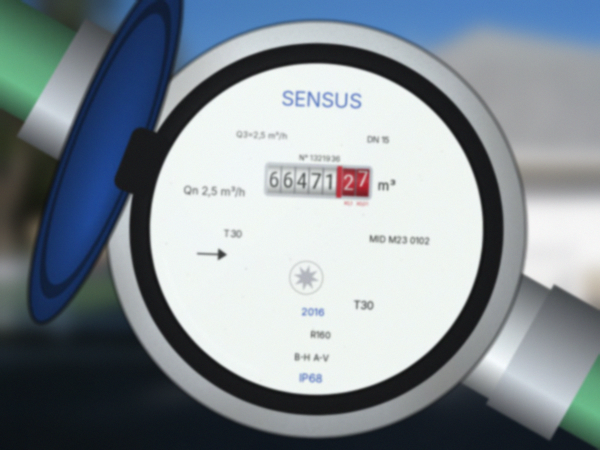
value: 66471.27,m³
